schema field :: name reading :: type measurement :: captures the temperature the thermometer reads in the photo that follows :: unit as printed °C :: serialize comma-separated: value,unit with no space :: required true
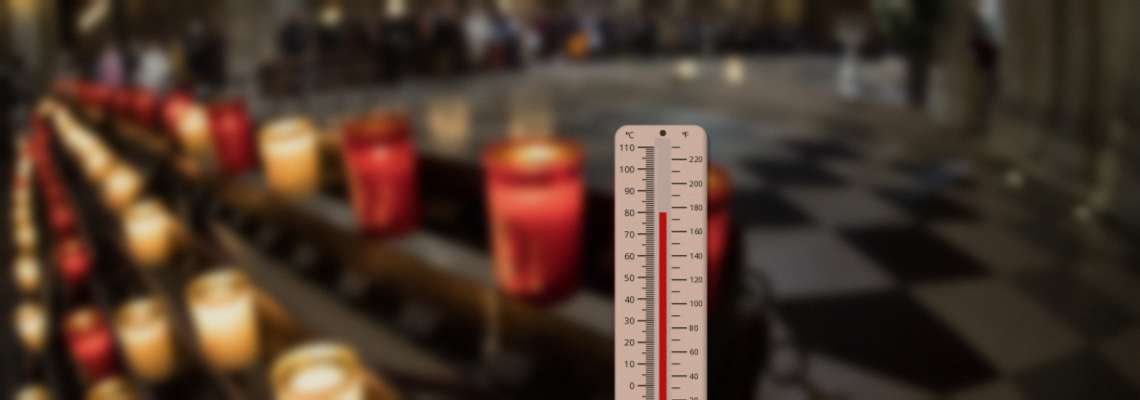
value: 80,°C
